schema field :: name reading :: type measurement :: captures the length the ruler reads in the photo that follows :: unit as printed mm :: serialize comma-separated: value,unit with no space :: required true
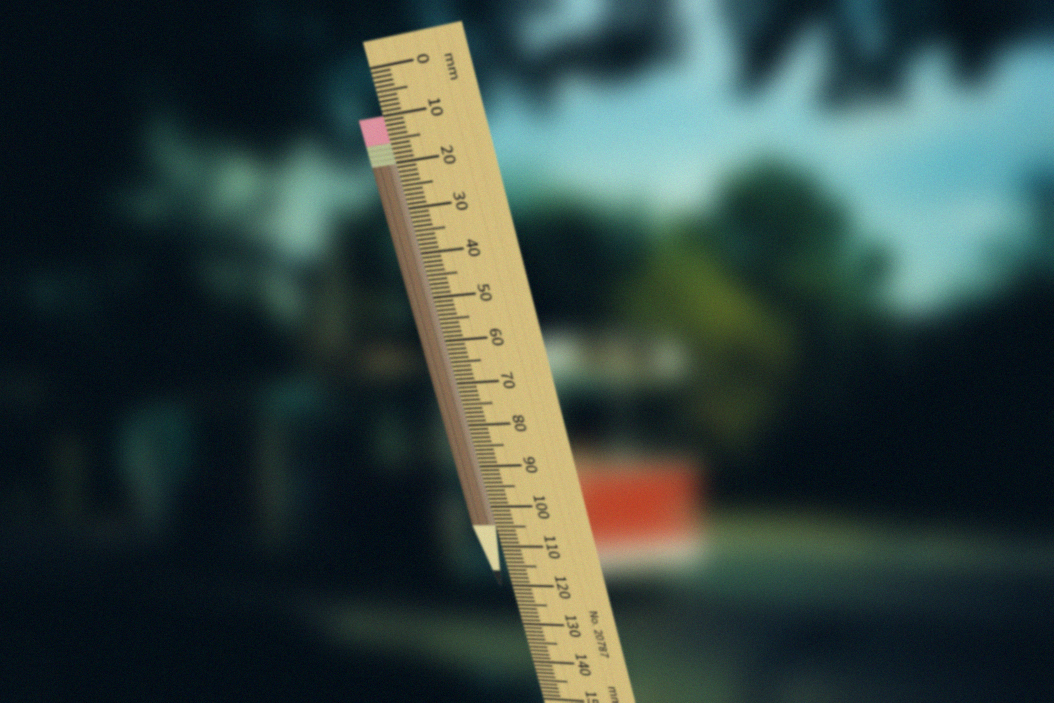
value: 110,mm
